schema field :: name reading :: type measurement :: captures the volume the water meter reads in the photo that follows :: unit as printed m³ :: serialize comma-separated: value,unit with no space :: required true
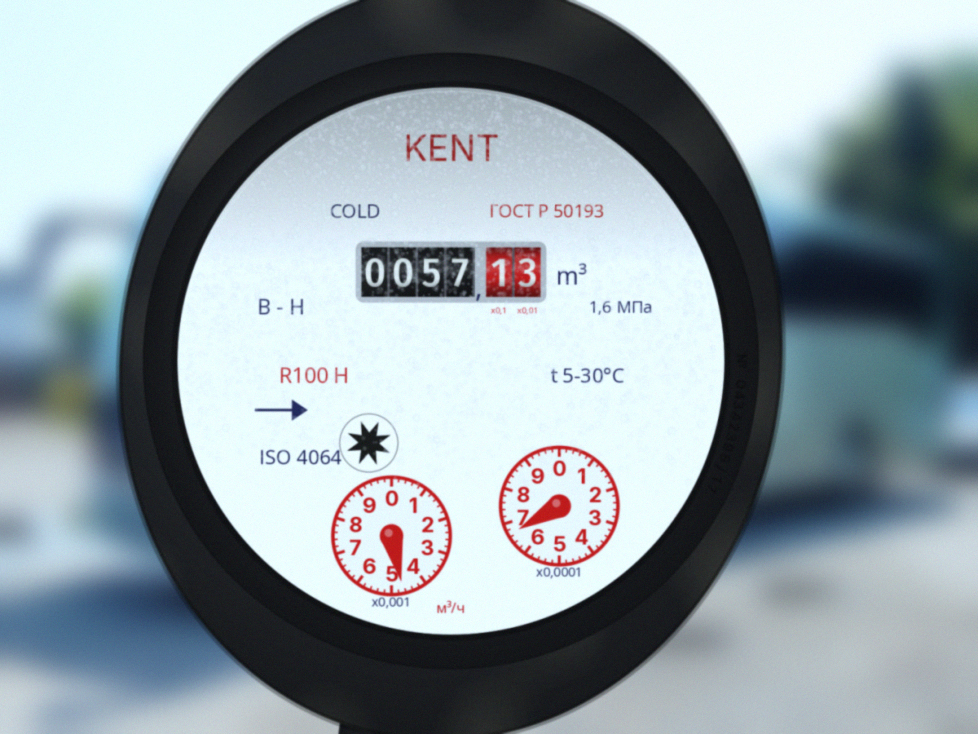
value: 57.1346,m³
